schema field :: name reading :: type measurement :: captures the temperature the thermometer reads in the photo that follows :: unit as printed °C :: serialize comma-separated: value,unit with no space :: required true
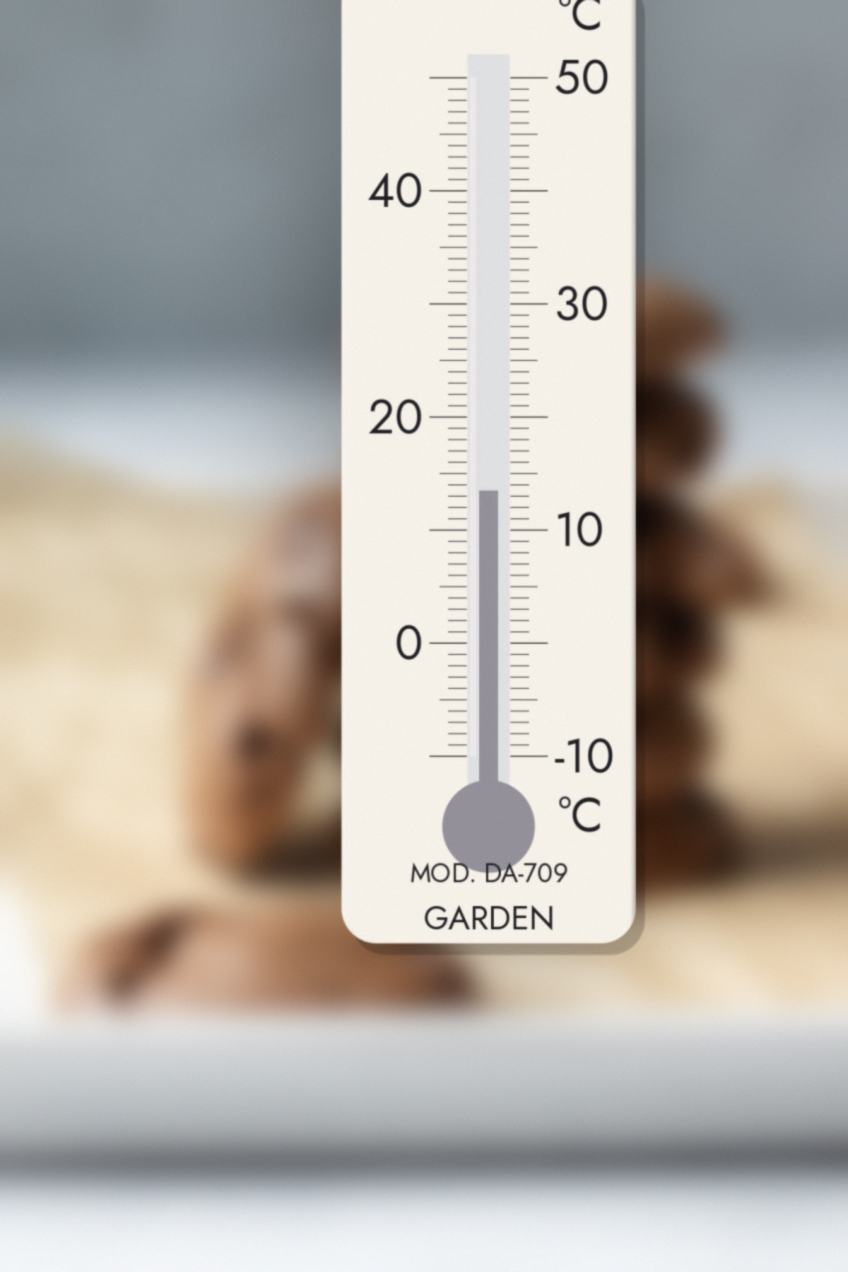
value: 13.5,°C
